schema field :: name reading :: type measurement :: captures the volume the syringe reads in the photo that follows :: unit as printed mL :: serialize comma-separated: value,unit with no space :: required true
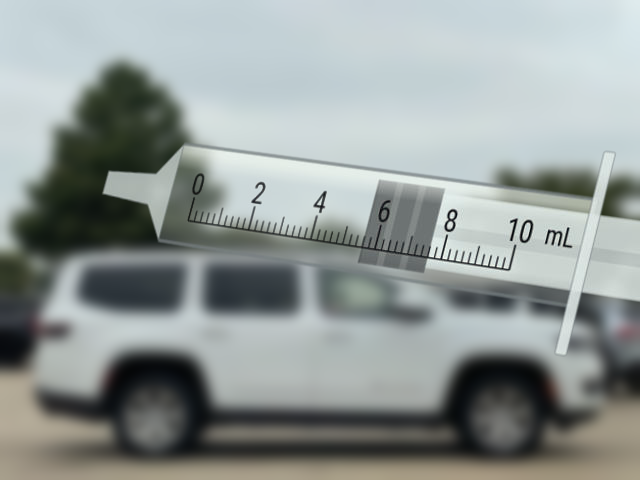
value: 5.6,mL
